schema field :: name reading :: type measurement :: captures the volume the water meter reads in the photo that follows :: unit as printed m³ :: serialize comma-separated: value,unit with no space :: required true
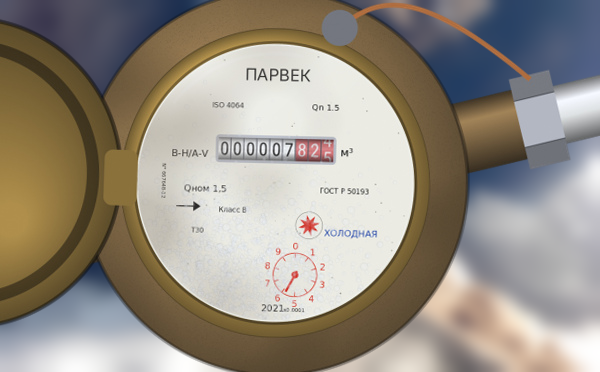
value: 7.8245,m³
